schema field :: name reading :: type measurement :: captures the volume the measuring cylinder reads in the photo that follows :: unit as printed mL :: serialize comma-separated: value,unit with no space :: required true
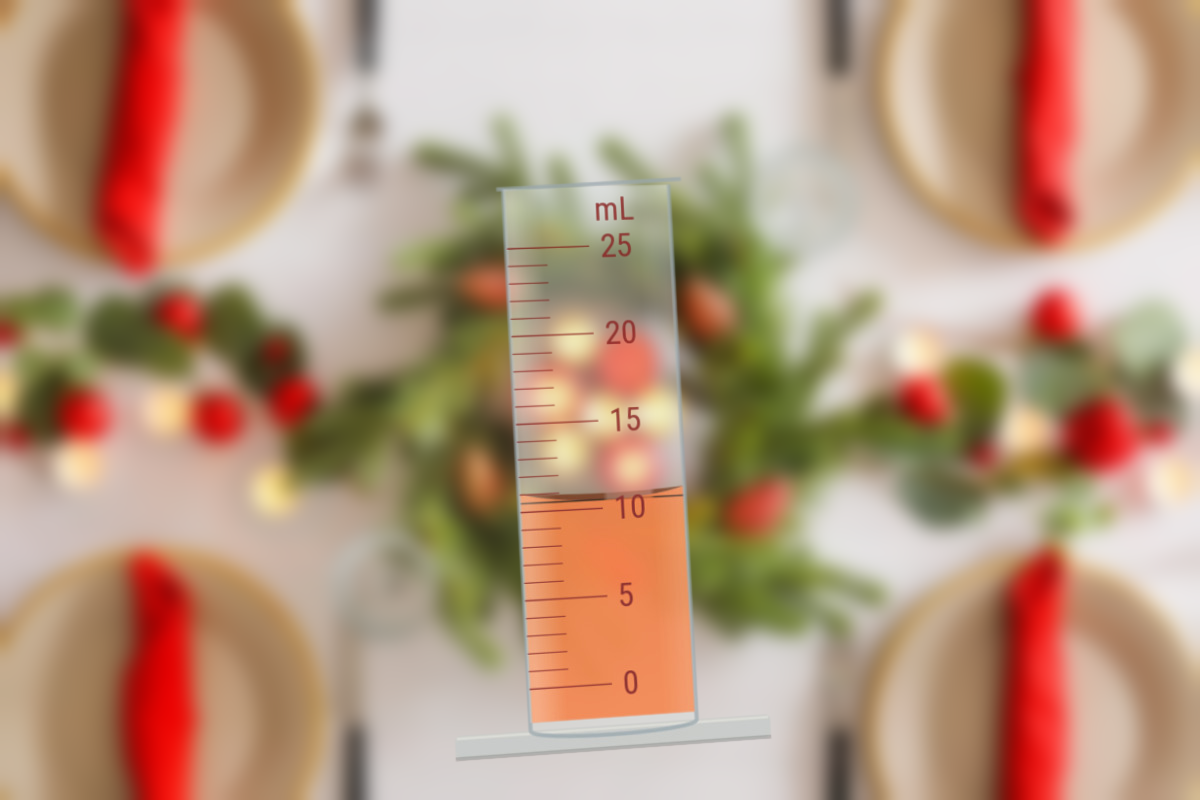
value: 10.5,mL
